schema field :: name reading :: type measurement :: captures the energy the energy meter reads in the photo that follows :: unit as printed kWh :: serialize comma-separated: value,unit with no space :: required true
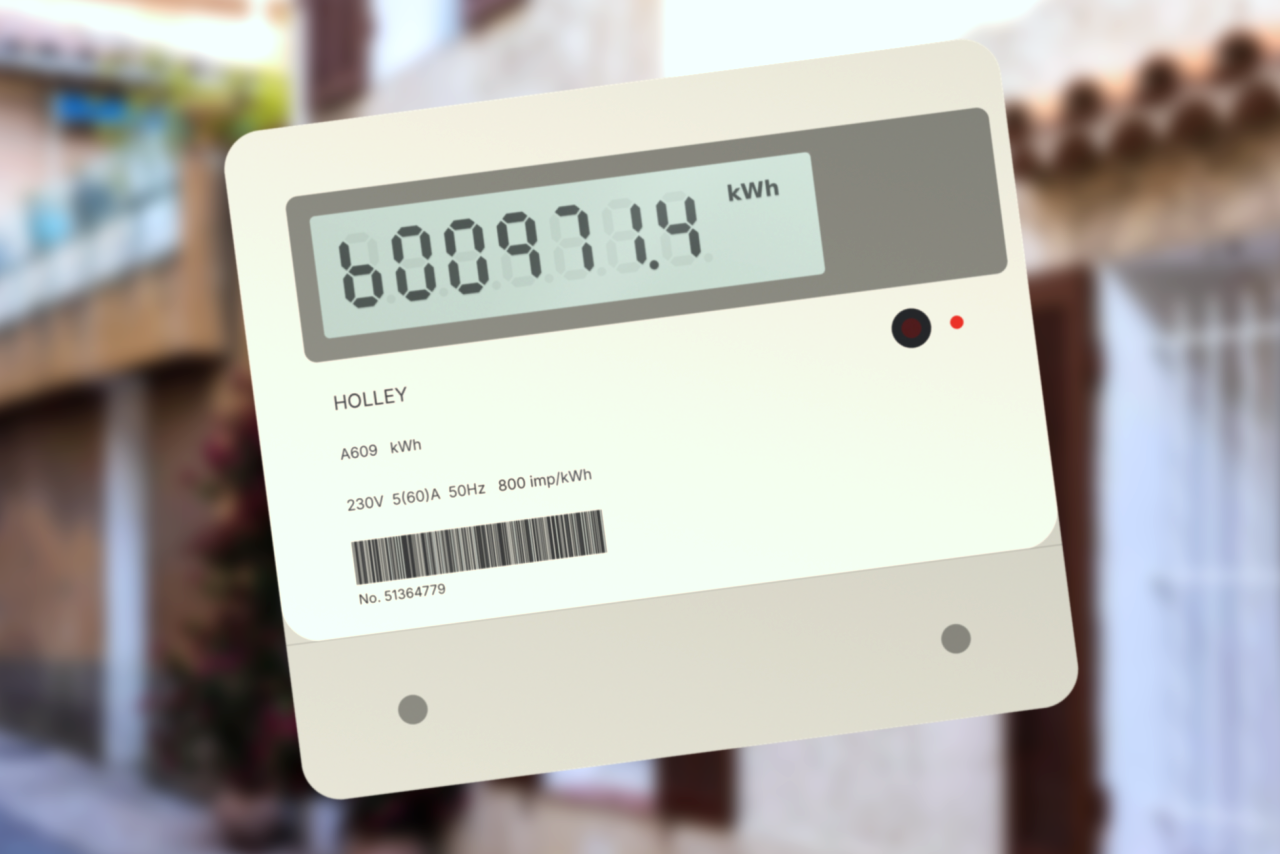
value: 600971.4,kWh
